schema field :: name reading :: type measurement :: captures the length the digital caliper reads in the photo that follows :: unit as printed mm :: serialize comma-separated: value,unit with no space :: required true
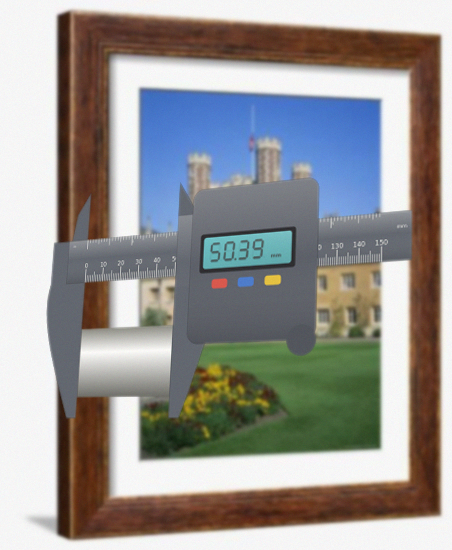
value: 50.39,mm
